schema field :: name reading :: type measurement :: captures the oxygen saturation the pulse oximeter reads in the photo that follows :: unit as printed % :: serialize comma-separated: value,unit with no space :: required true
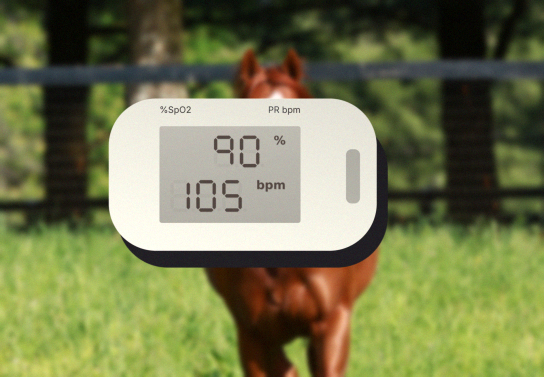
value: 90,%
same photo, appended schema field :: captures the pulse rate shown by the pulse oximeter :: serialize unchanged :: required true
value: 105,bpm
